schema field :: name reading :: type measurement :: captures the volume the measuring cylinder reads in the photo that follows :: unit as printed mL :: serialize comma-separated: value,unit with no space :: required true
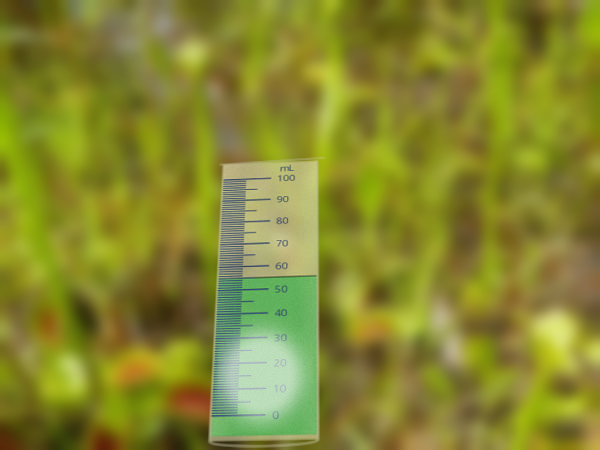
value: 55,mL
